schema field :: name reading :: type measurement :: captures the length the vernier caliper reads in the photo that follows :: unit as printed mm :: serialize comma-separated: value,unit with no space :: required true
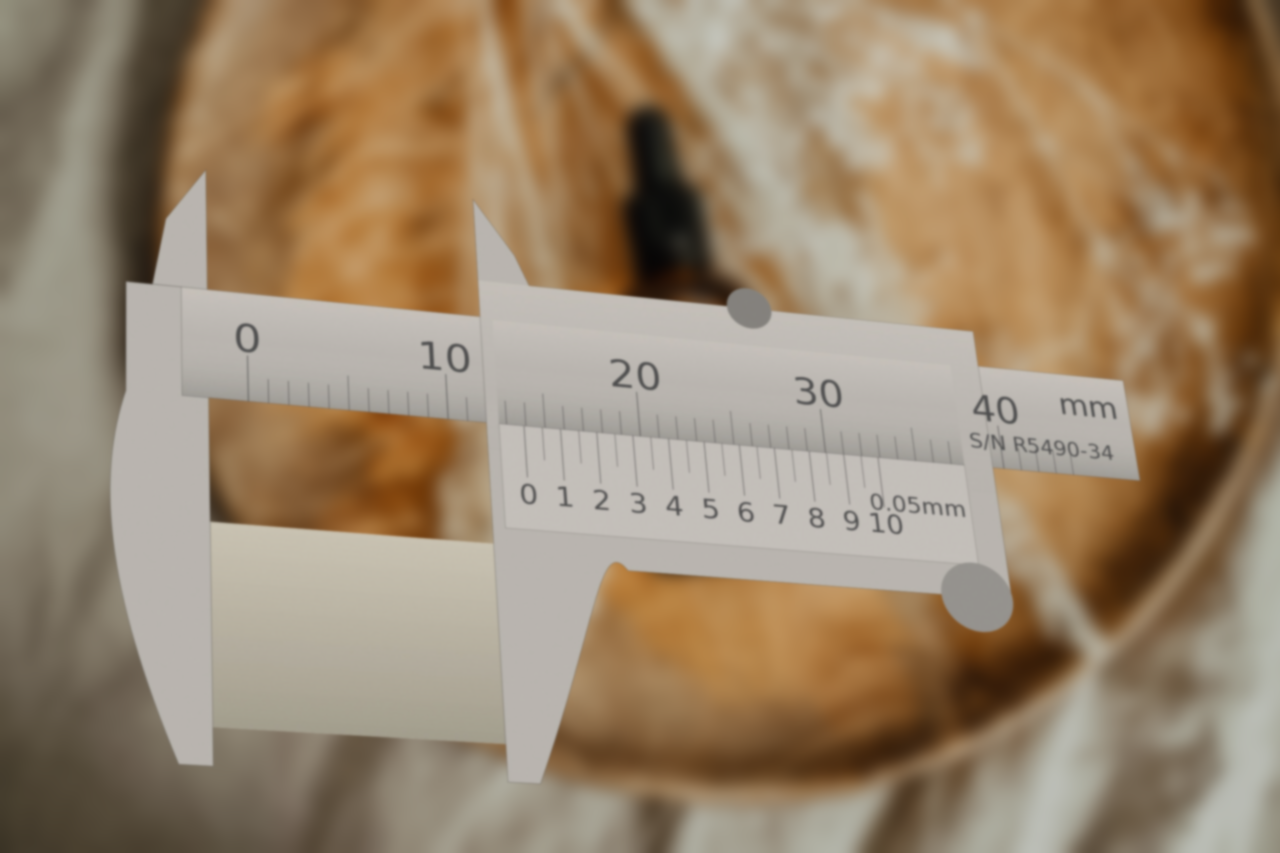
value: 13.9,mm
